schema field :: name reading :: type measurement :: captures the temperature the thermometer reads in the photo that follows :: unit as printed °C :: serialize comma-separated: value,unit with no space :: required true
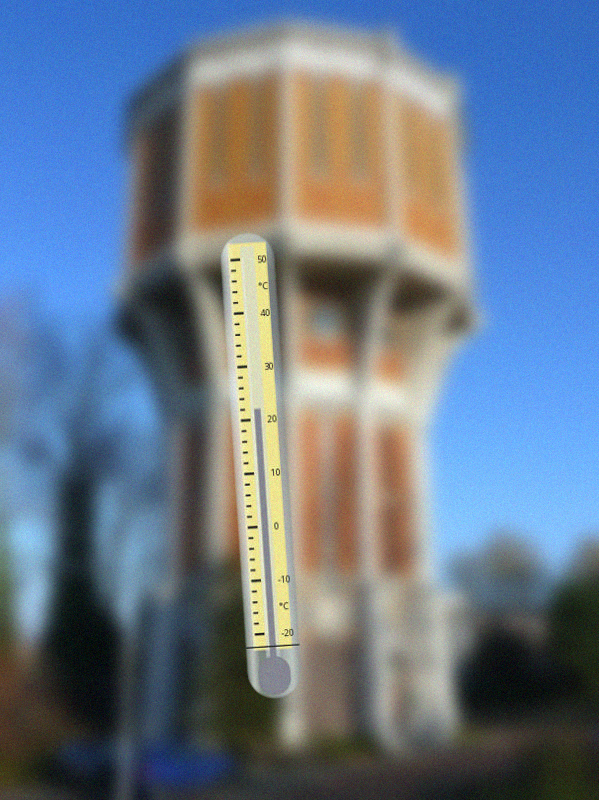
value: 22,°C
